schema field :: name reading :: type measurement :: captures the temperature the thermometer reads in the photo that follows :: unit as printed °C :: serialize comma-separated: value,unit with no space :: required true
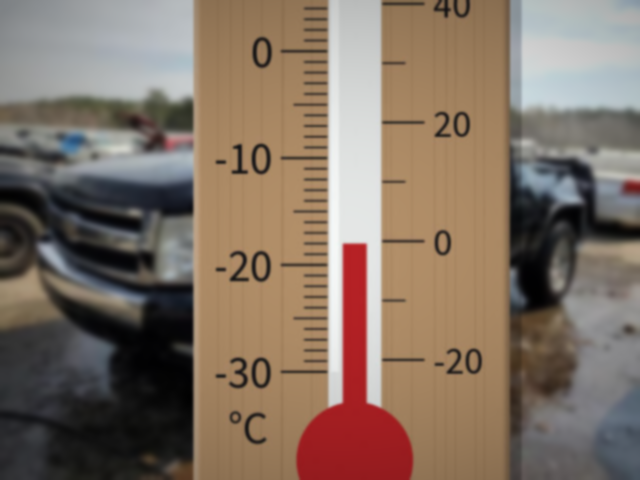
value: -18,°C
